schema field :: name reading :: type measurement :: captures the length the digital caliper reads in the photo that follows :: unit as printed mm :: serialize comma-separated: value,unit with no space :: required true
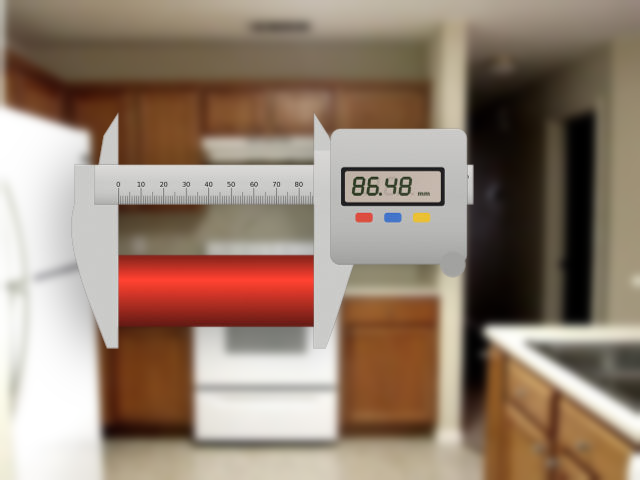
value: 86.48,mm
